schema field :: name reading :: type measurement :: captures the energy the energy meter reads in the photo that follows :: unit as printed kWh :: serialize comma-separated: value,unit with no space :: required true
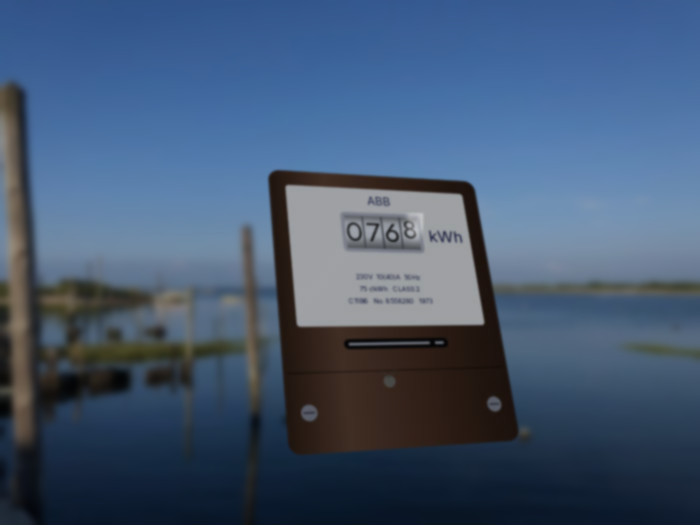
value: 768,kWh
